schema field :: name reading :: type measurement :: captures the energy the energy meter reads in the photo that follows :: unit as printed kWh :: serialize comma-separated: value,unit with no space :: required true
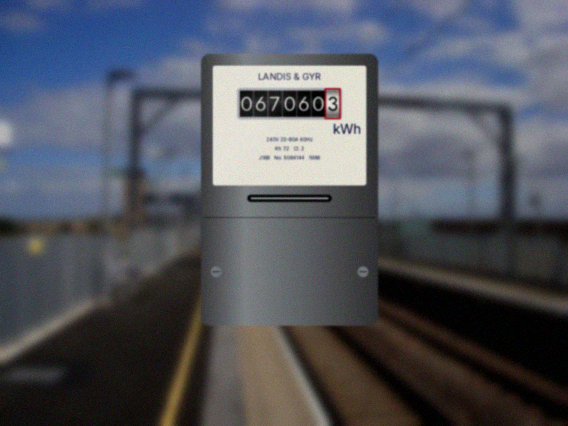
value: 67060.3,kWh
